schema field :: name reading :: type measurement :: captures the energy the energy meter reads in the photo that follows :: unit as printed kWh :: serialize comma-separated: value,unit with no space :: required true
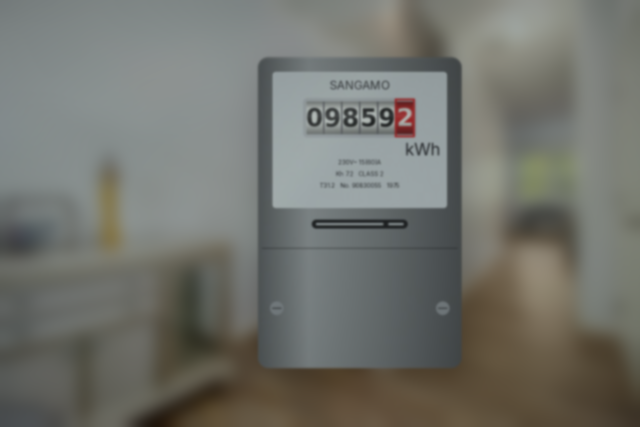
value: 9859.2,kWh
